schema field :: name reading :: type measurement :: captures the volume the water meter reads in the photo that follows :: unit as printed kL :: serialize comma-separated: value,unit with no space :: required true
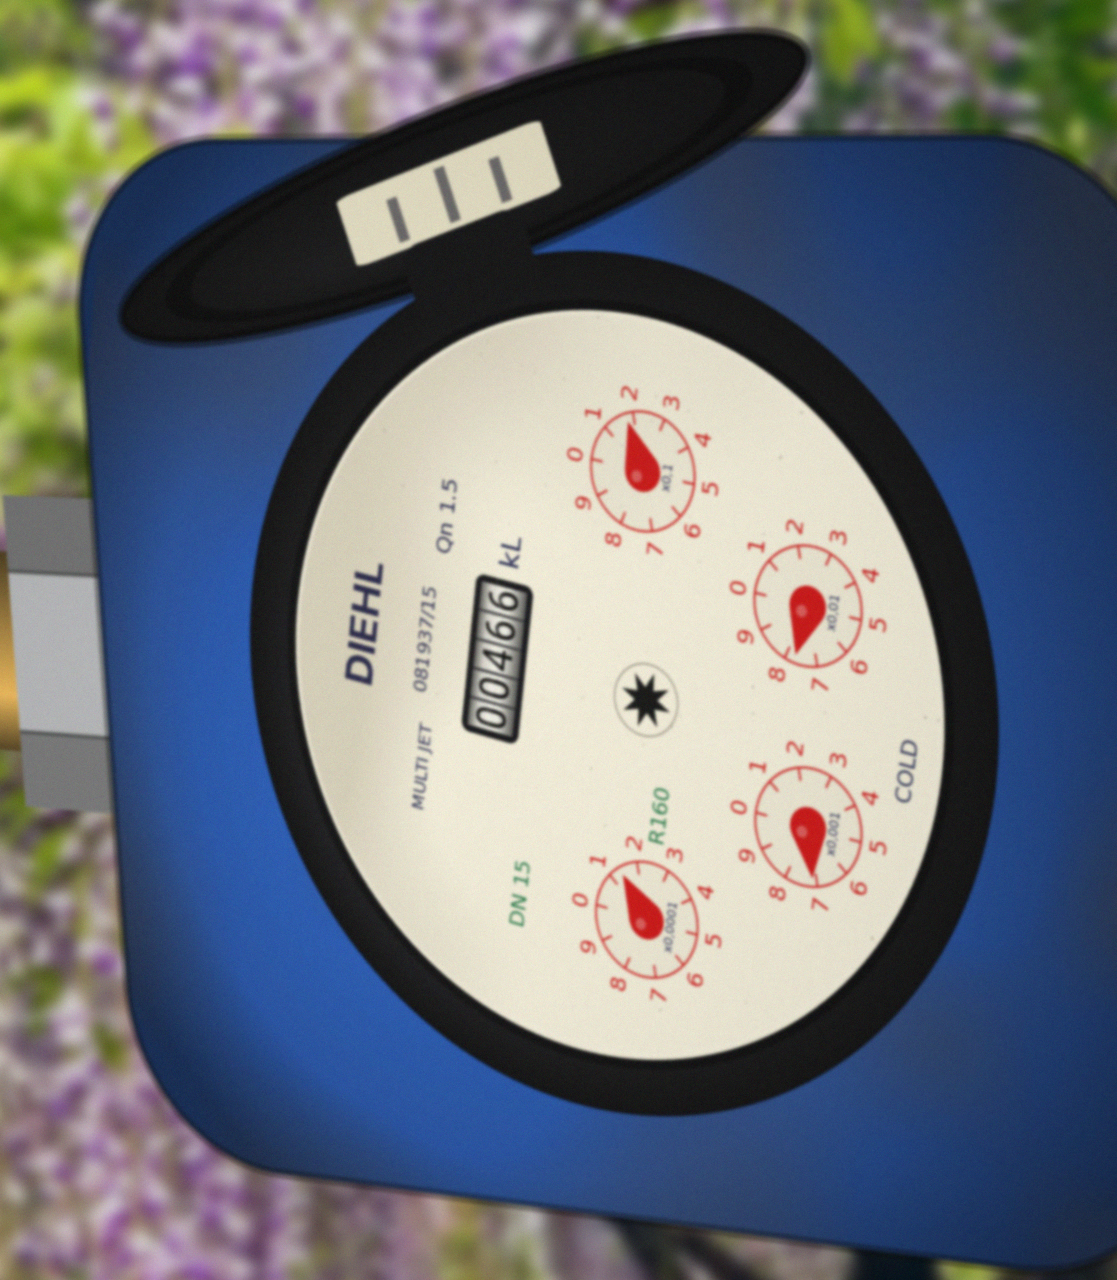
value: 466.1771,kL
